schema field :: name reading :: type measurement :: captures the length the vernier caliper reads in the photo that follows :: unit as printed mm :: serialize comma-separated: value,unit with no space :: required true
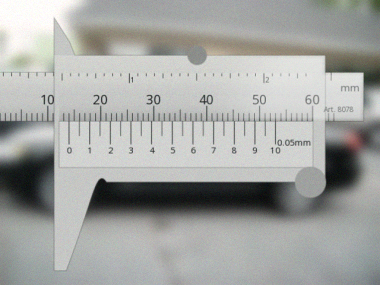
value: 14.0,mm
